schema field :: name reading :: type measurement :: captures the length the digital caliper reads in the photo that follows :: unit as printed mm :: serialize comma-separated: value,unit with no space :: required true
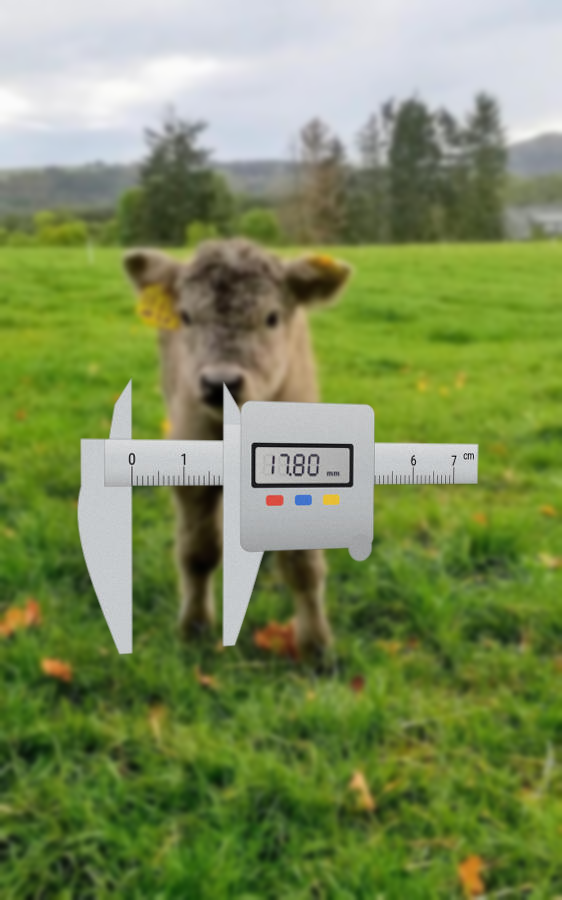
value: 17.80,mm
